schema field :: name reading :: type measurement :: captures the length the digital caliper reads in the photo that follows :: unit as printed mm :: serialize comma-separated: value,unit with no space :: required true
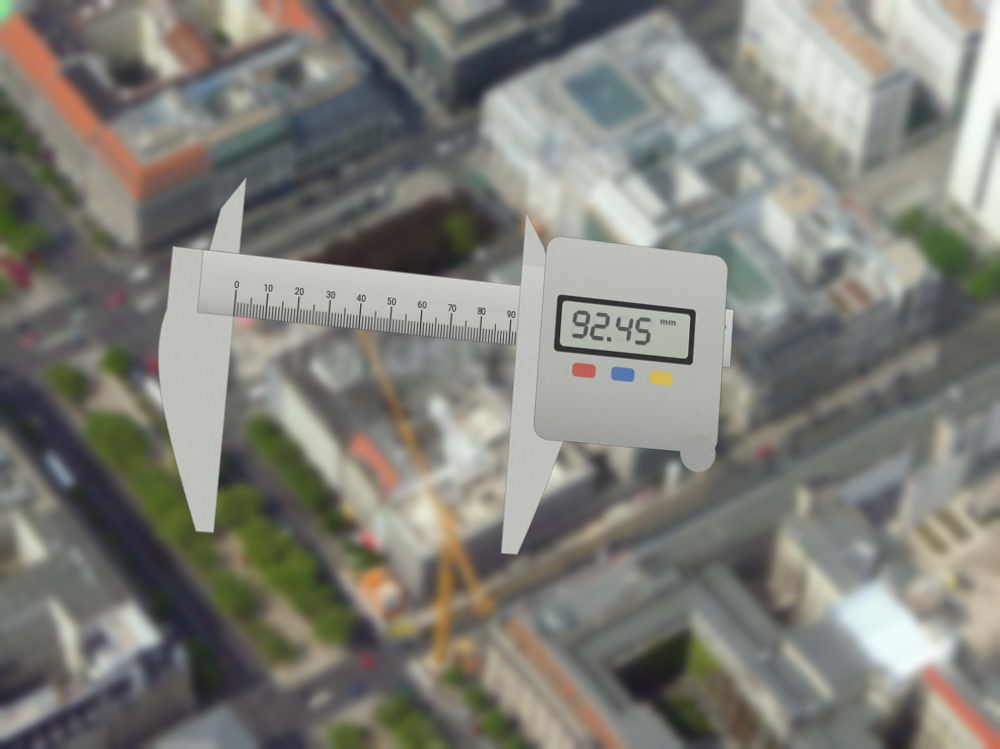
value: 92.45,mm
